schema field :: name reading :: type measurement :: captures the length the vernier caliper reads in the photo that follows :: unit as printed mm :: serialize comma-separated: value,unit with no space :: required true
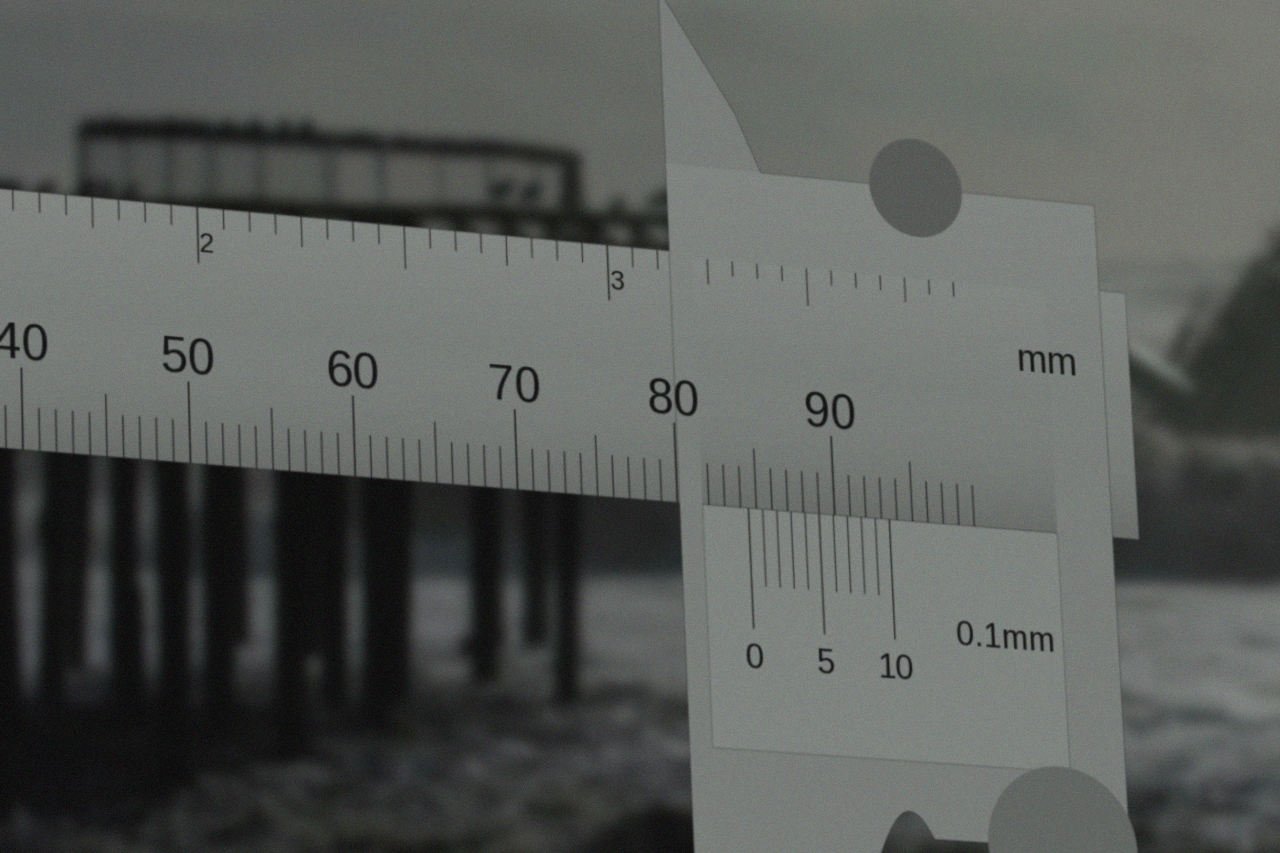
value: 84.5,mm
